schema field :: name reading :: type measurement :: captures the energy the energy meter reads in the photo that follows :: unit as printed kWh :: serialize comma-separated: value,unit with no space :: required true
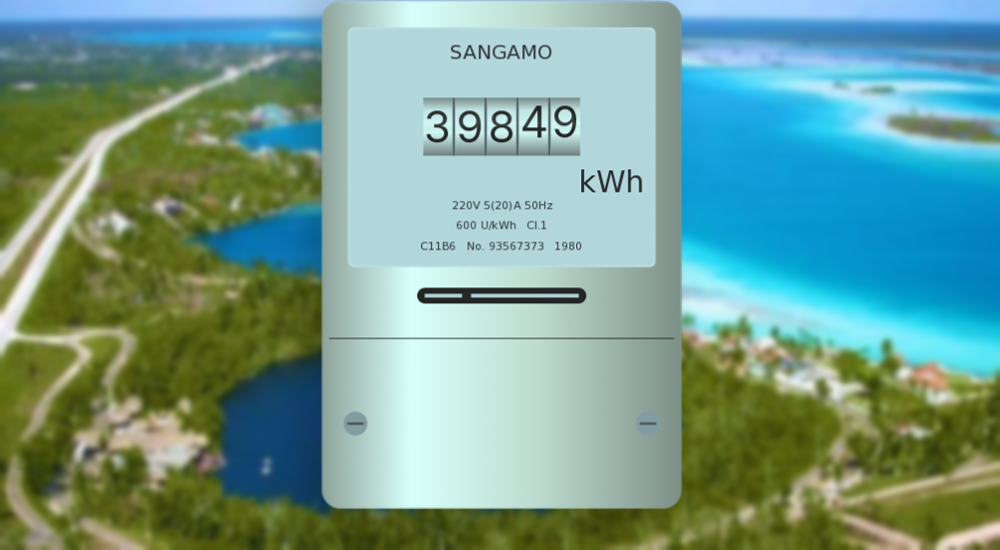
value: 39849,kWh
